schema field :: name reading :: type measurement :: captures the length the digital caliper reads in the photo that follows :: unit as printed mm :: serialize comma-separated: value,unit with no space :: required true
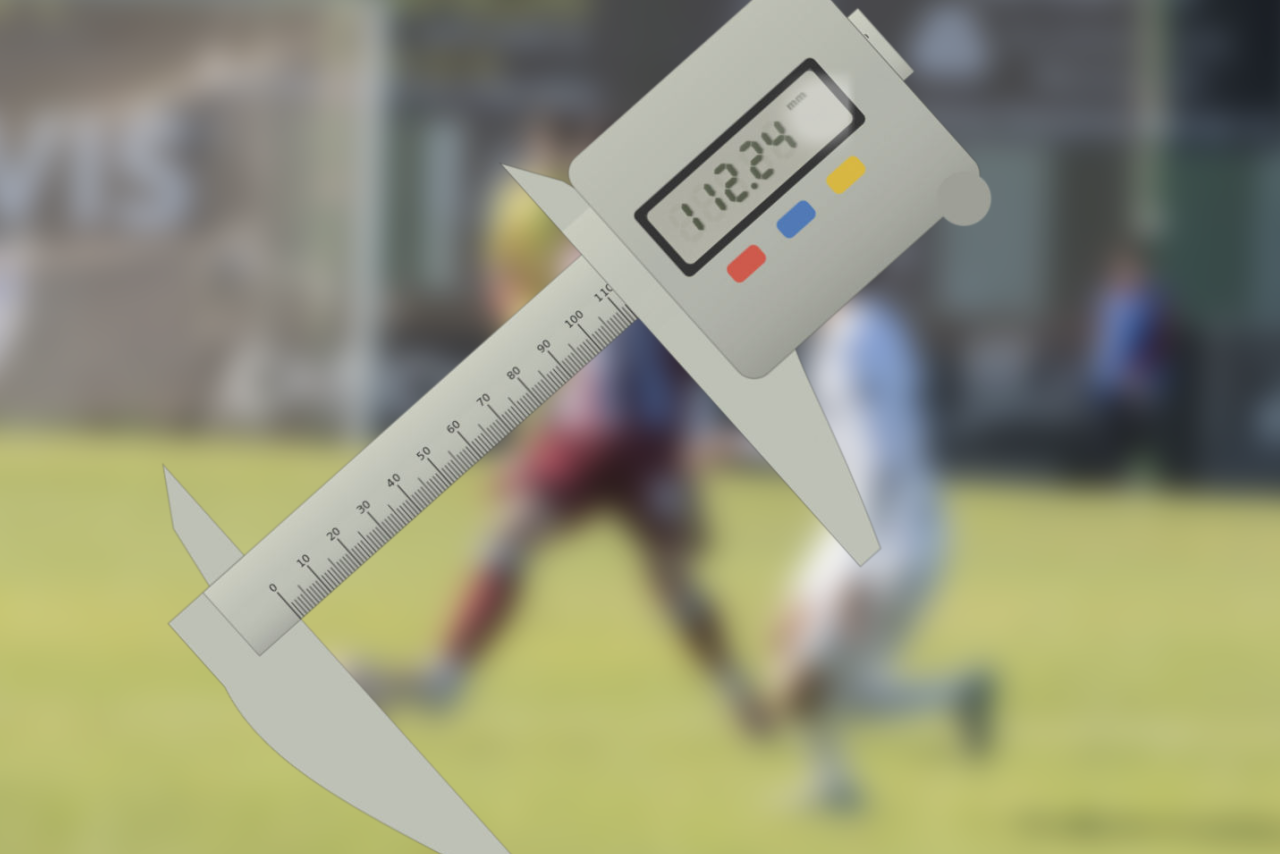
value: 112.24,mm
